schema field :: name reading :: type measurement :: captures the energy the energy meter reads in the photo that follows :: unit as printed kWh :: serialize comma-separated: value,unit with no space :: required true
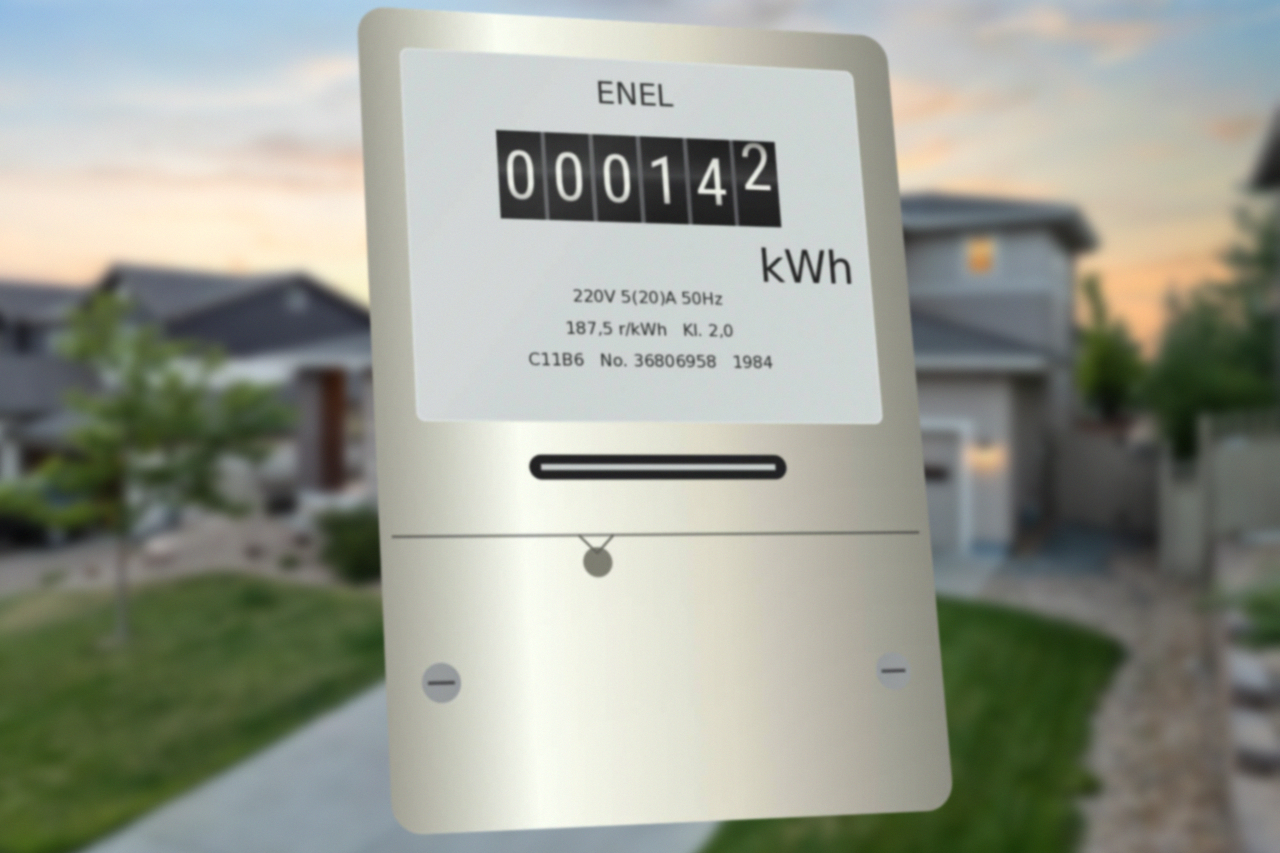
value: 142,kWh
